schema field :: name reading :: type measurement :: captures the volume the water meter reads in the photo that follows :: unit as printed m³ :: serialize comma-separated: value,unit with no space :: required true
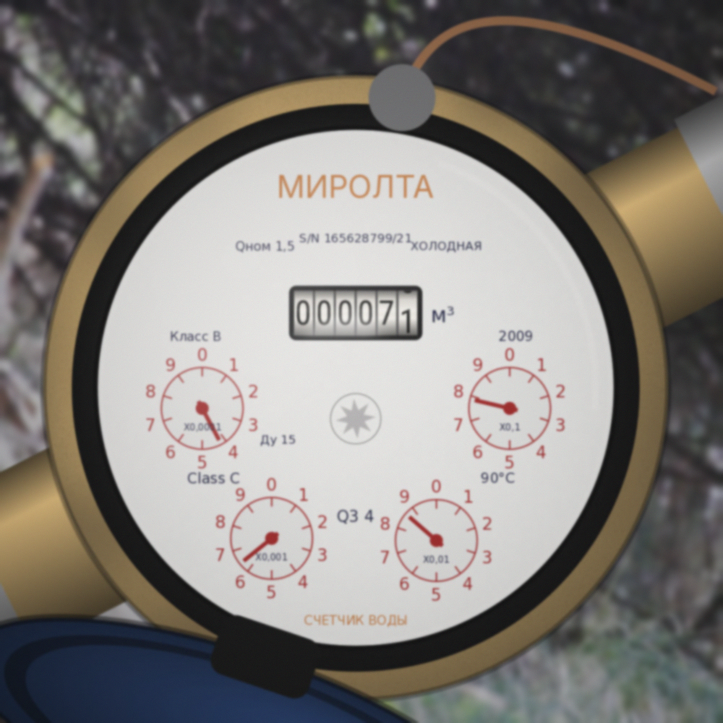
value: 70.7864,m³
